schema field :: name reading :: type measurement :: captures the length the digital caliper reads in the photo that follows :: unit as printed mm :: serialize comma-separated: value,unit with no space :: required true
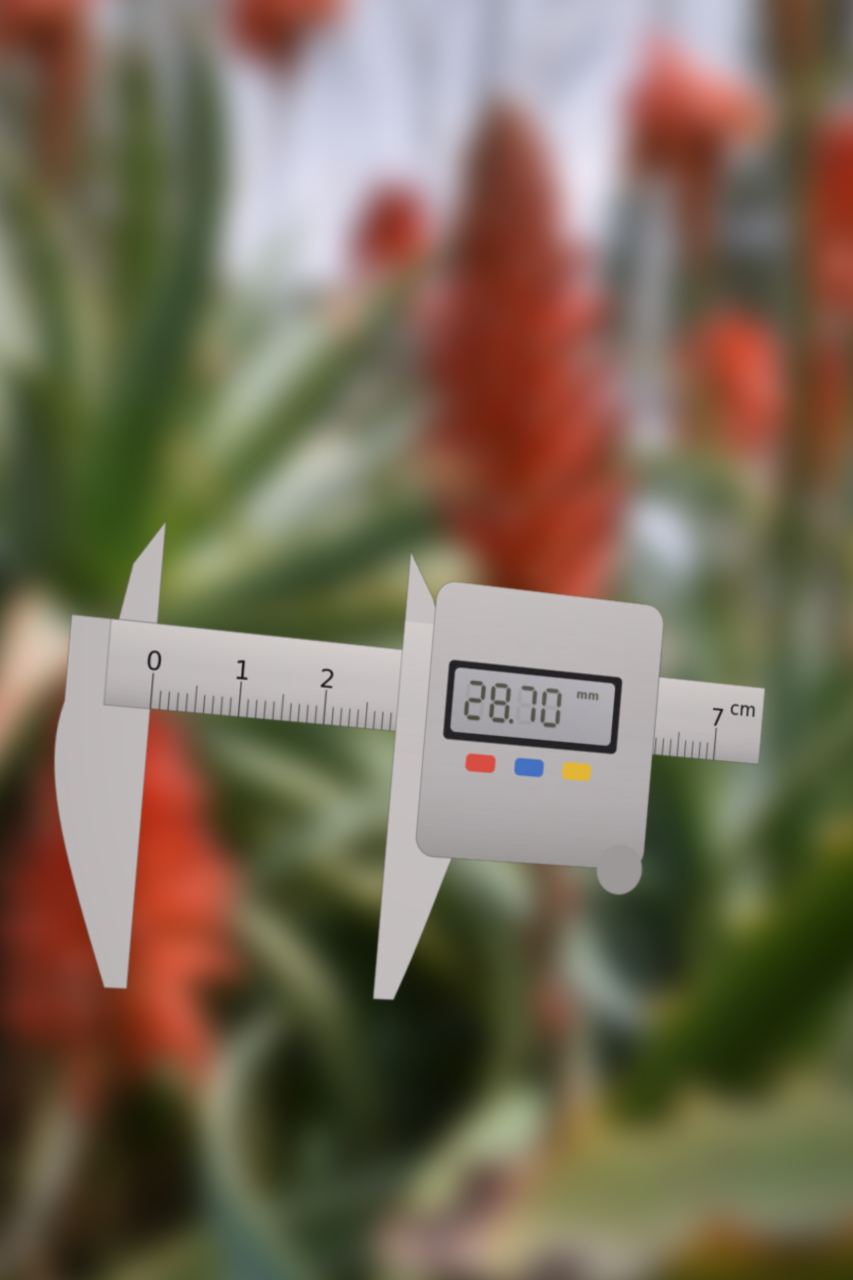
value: 28.70,mm
